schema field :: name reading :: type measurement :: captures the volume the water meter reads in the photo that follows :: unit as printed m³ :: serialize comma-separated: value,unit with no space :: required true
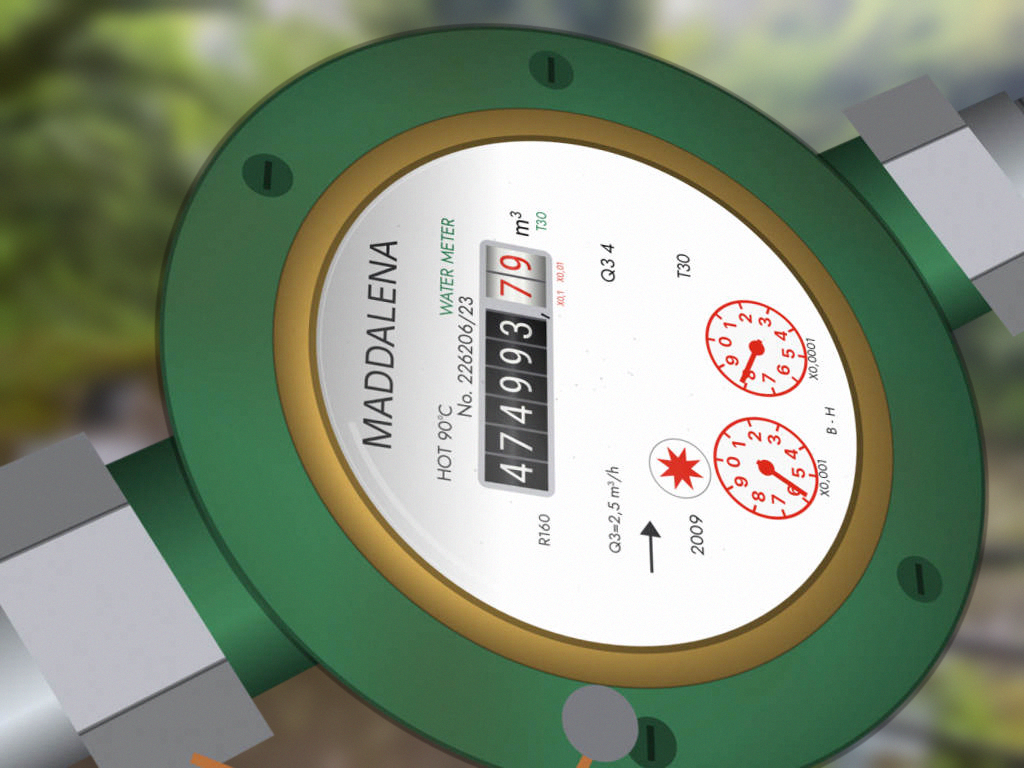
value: 474993.7958,m³
